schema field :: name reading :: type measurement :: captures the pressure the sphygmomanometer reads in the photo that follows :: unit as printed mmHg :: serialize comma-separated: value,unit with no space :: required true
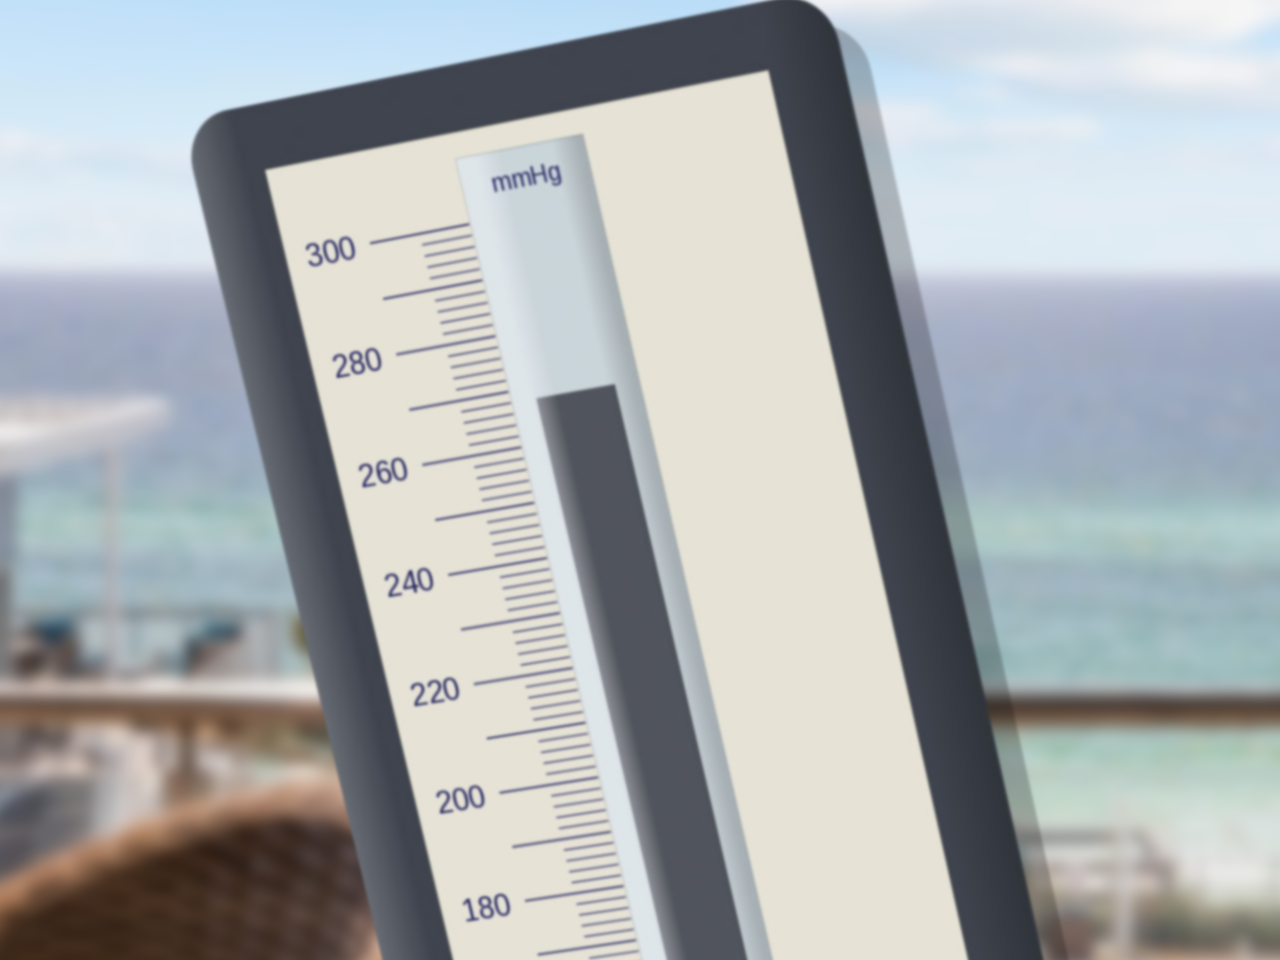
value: 268,mmHg
